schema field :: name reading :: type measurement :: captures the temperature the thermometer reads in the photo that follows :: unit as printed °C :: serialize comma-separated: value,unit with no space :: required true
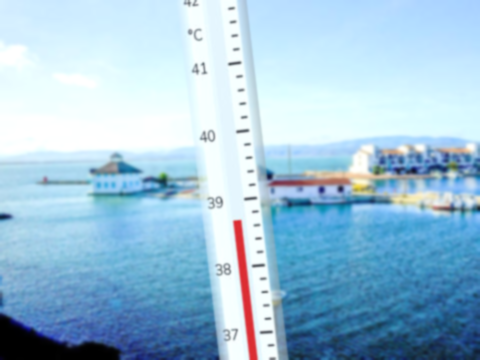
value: 38.7,°C
